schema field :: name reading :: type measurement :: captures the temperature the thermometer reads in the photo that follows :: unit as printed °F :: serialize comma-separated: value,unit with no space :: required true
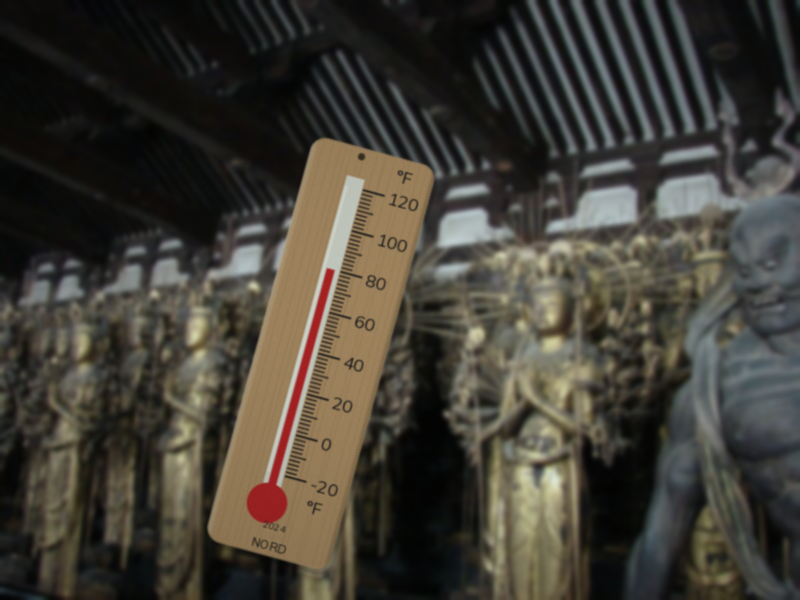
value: 80,°F
